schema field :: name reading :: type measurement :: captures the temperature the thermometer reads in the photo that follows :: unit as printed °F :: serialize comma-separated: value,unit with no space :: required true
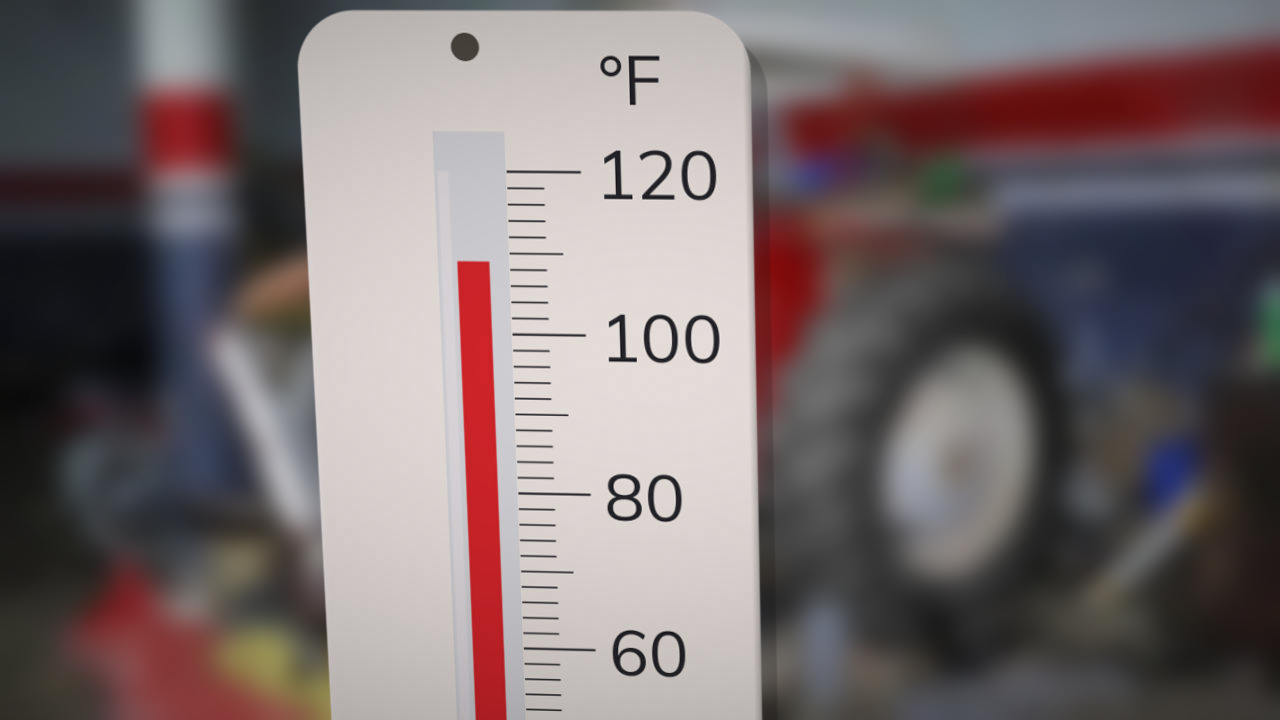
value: 109,°F
